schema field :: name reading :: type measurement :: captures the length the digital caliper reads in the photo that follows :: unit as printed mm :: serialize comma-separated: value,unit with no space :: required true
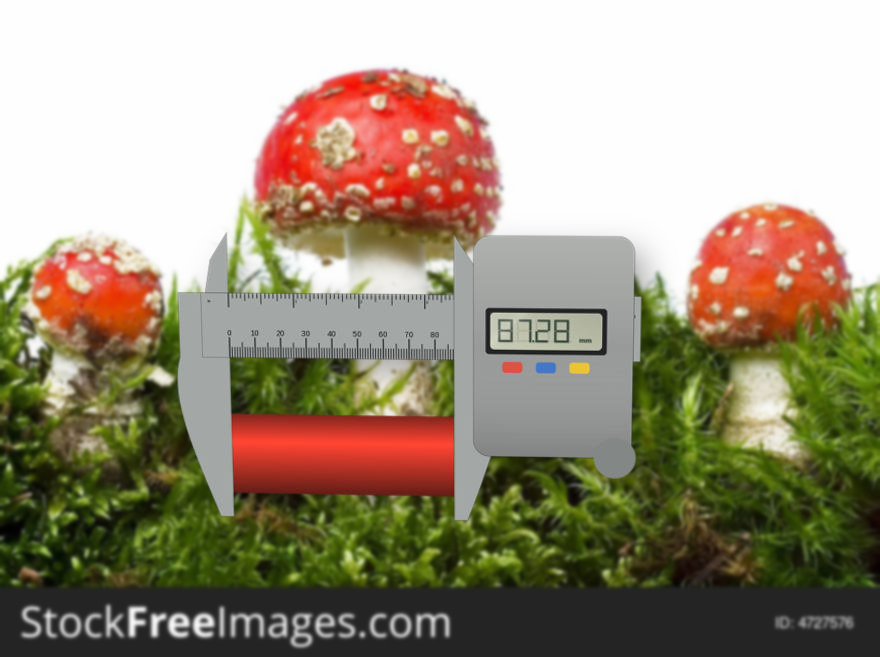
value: 87.28,mm
